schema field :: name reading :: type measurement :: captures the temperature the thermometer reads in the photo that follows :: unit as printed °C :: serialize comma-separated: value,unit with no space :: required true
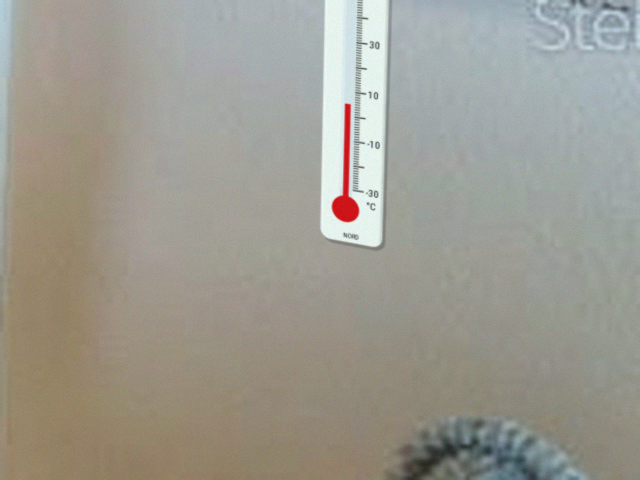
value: 5,°C
